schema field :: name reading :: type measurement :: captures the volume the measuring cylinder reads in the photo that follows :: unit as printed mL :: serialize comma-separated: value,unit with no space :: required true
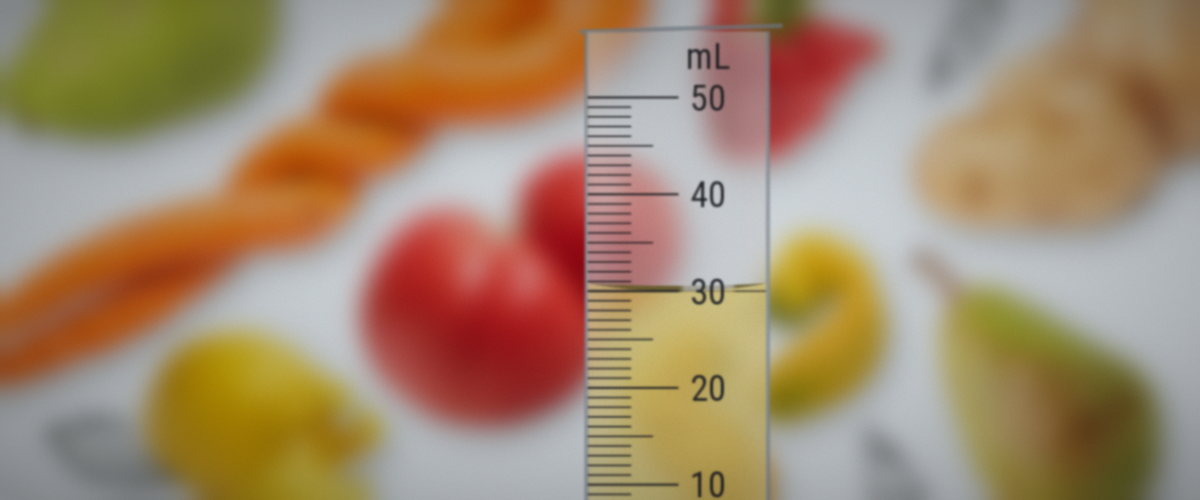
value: 30,mL
